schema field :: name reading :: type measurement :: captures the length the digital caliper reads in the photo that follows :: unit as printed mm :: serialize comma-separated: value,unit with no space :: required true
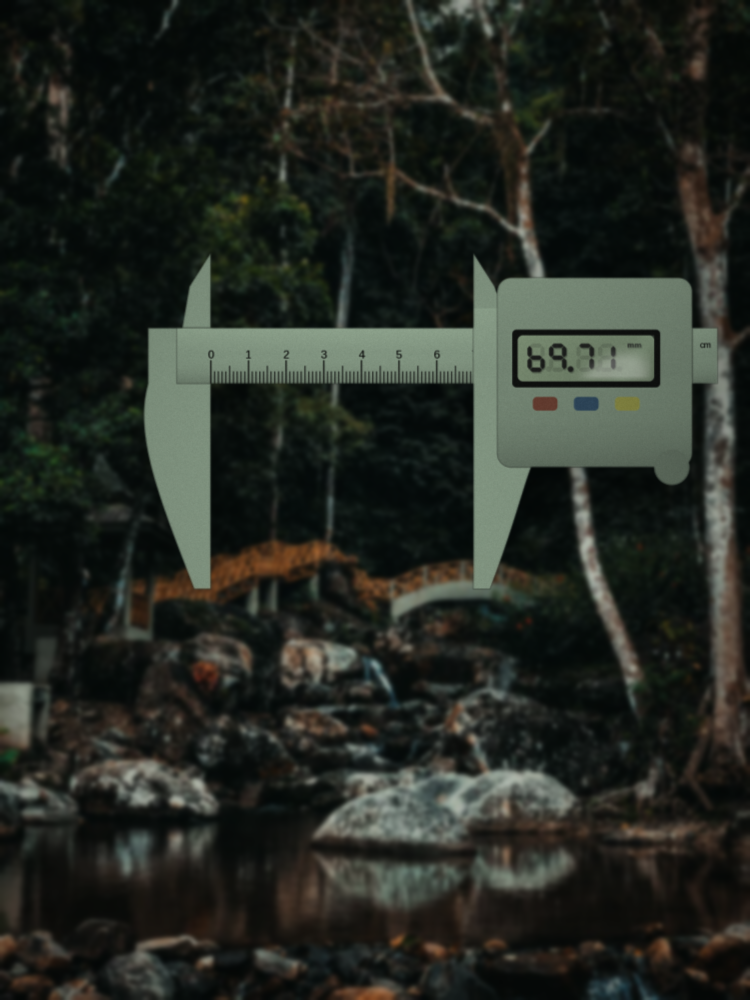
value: 69.71,mm
